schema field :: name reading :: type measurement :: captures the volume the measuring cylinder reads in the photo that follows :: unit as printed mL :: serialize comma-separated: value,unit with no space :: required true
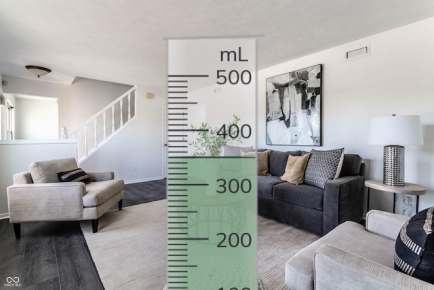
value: 350,mL
